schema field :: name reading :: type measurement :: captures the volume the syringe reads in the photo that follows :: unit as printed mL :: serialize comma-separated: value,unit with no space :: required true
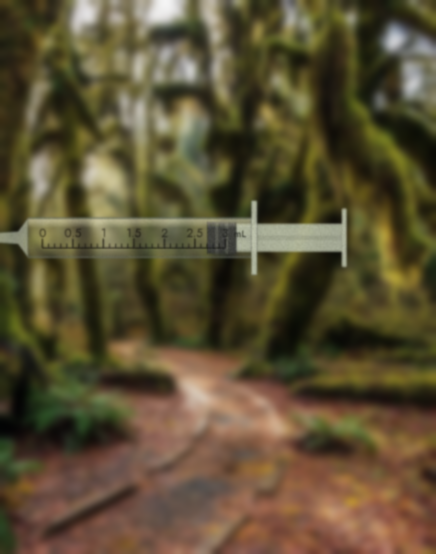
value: 2.7,mL
